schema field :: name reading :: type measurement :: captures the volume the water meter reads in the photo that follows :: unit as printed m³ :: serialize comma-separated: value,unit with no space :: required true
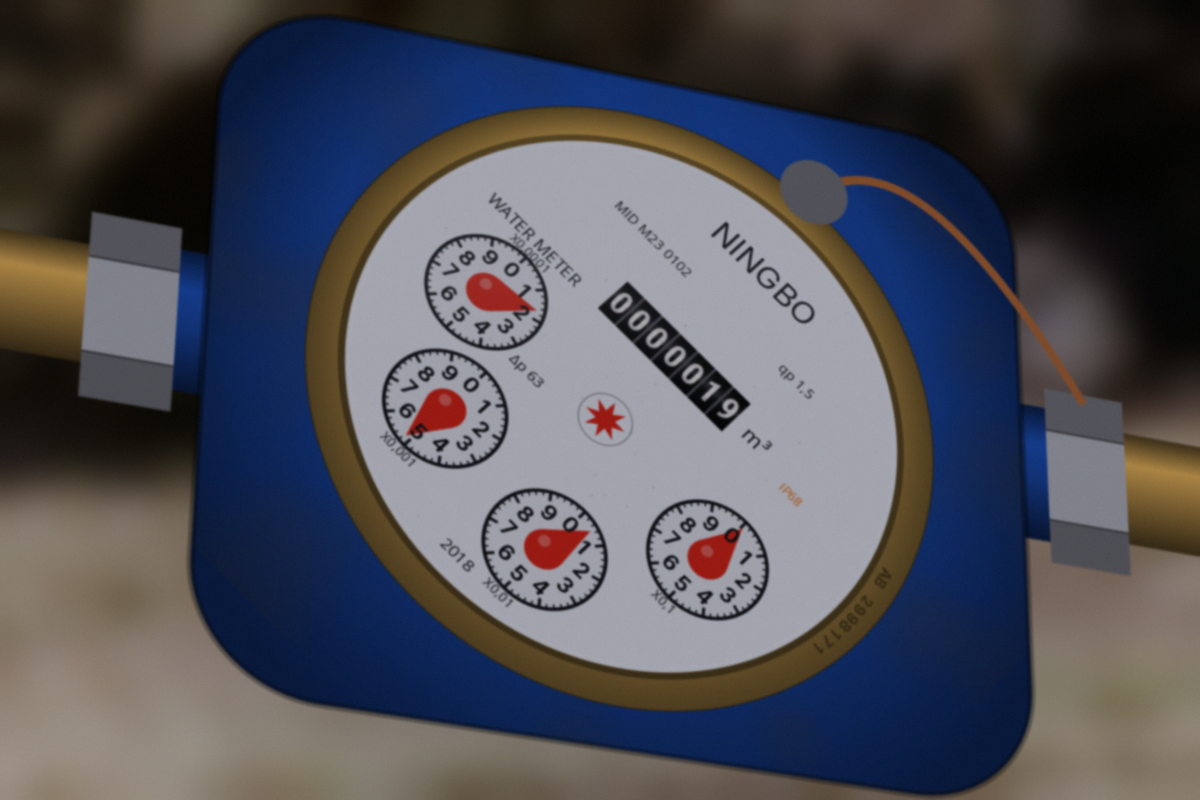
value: 19.0051,m³
